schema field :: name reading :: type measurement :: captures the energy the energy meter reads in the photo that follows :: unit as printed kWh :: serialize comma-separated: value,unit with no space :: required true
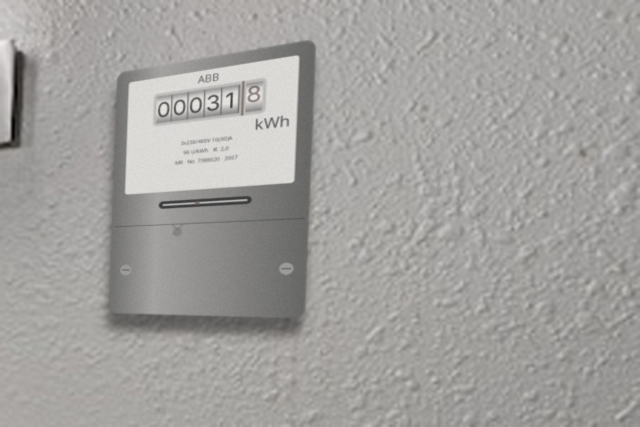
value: 31.8,kWh
